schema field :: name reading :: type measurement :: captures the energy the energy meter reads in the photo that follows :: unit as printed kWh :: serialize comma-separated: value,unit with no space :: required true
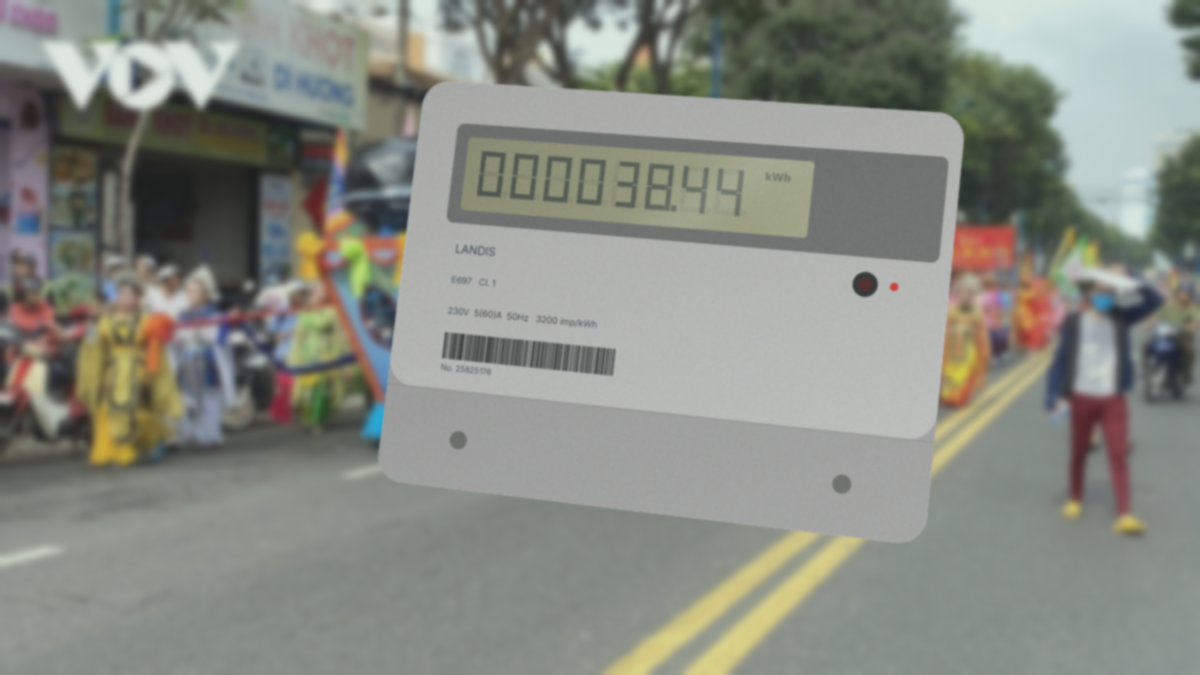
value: 38.44,kWh
